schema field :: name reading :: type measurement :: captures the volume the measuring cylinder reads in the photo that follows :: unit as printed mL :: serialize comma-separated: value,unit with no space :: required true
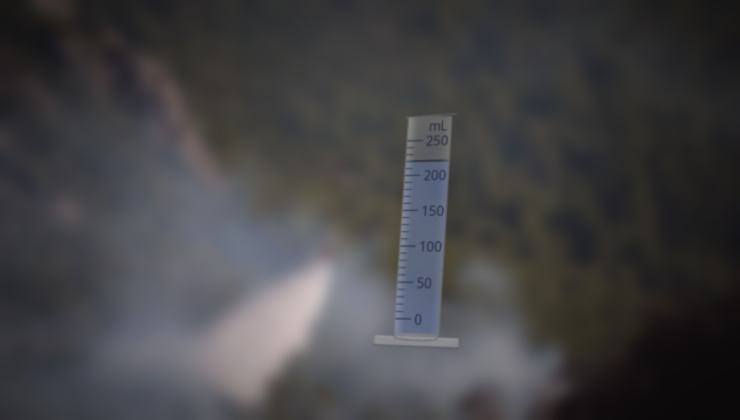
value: 220,mL
